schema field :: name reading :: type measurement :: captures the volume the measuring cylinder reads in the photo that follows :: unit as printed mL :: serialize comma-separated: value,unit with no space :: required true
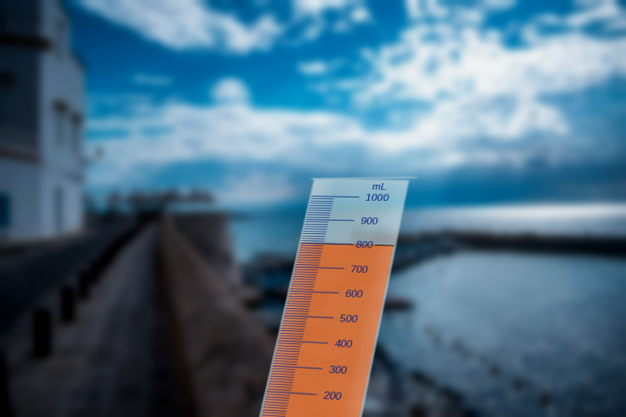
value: 800,mL
